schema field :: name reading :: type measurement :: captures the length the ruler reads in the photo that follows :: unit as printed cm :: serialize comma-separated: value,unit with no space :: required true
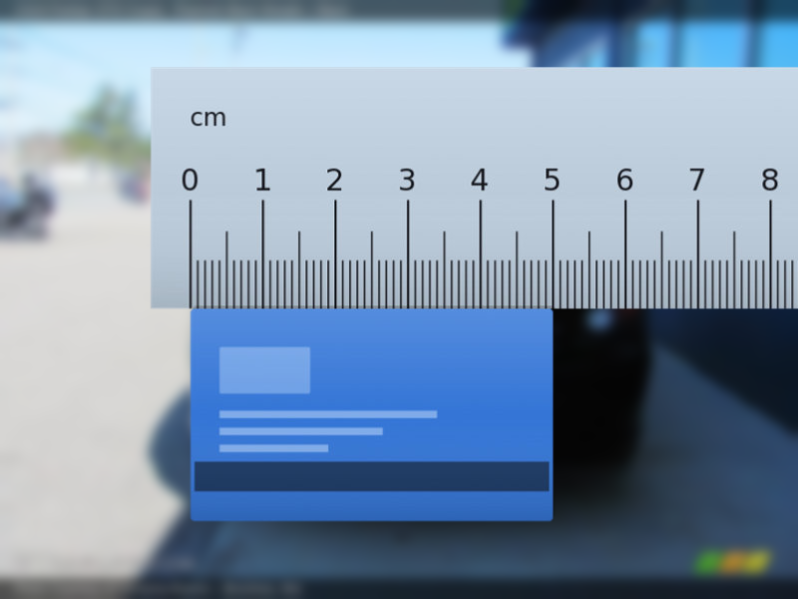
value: 5,cm
